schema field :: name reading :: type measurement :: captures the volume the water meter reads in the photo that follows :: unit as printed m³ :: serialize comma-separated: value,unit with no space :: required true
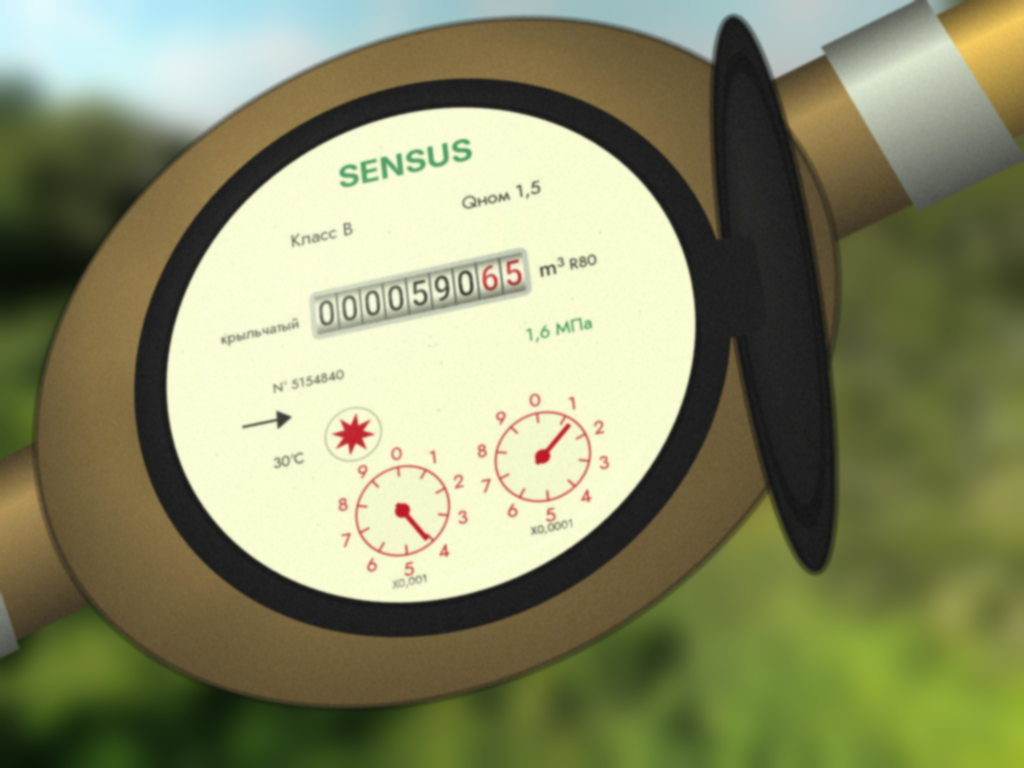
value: 590.6541,m³
